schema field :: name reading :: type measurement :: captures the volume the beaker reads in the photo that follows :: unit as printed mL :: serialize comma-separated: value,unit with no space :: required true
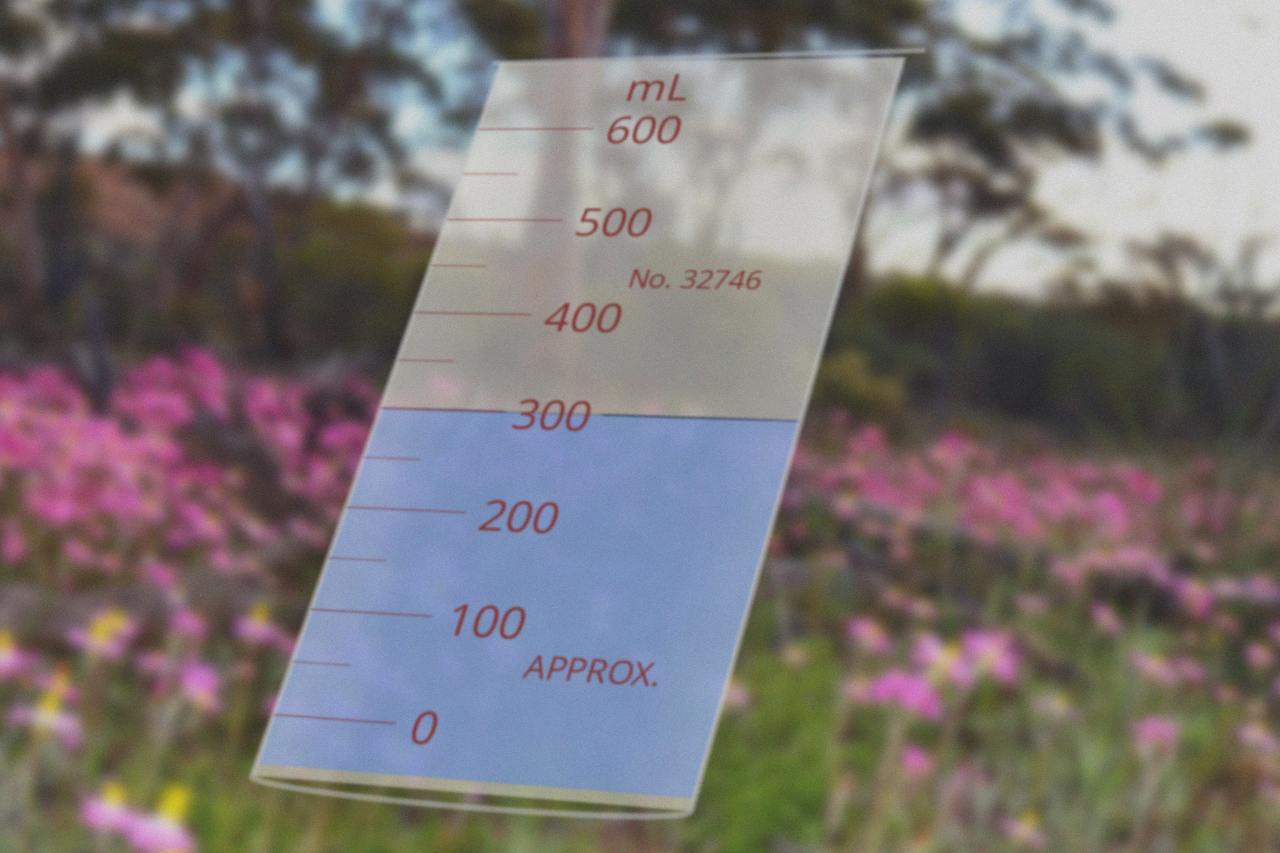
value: 300,mL
